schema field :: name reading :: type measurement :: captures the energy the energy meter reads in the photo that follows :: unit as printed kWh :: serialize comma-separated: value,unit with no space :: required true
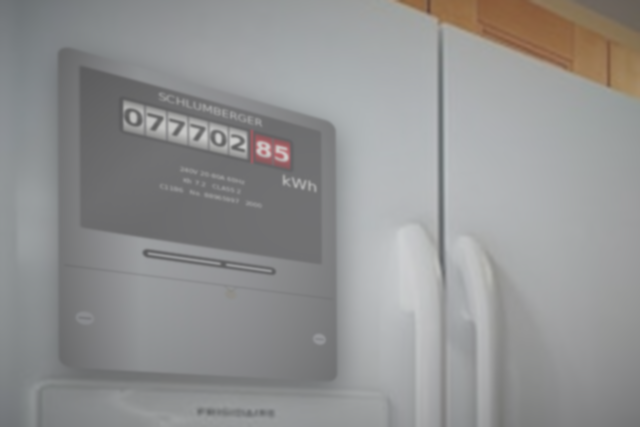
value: 77702.85,kWh
